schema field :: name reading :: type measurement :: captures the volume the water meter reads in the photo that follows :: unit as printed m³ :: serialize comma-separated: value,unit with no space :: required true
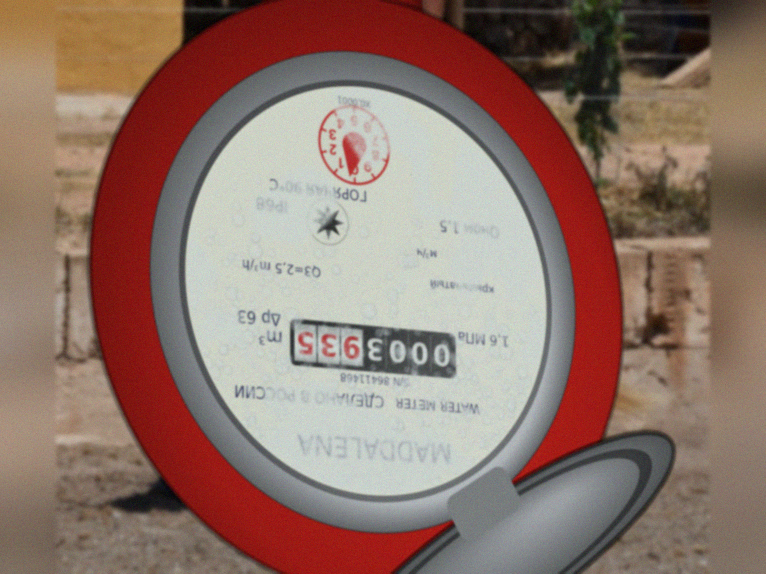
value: 3.9350,m³
